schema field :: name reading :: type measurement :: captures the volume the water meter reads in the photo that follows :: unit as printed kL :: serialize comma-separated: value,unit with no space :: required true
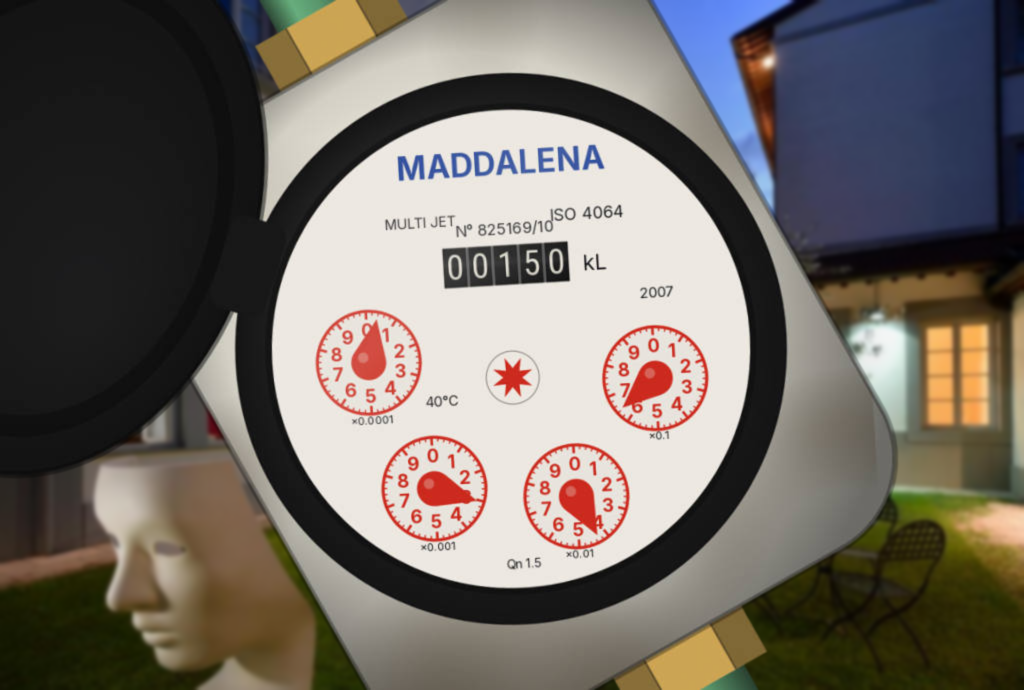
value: 150.6430,kL
